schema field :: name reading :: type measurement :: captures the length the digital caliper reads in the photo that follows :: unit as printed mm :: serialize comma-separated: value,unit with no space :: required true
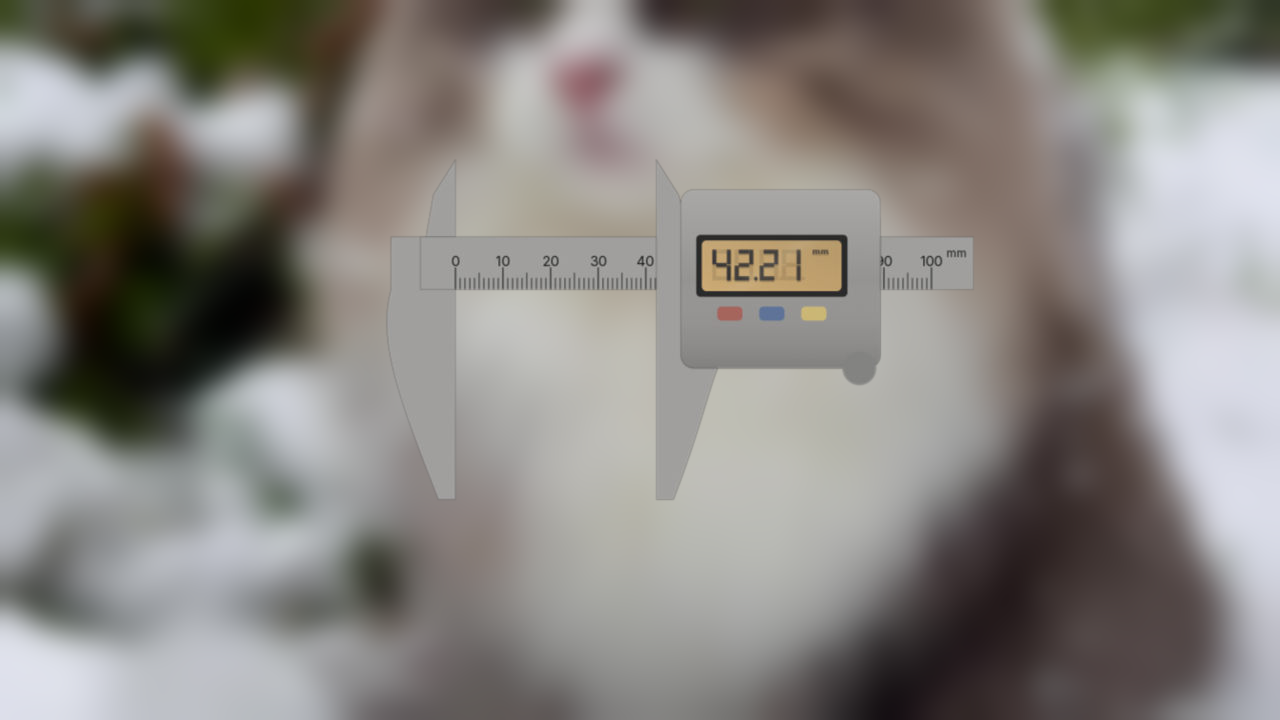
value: 42.21,mm
